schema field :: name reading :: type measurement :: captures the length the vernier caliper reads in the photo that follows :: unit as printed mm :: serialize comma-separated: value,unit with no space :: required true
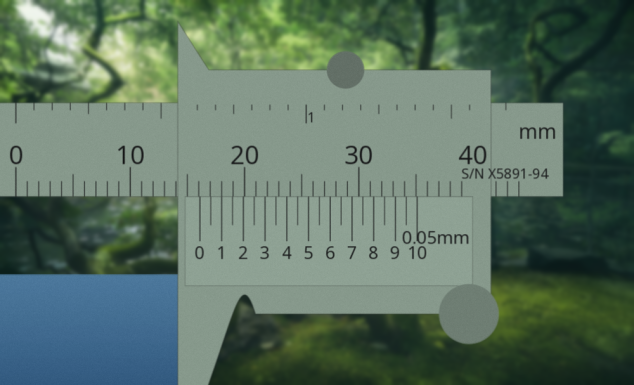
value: 16.1,mm
